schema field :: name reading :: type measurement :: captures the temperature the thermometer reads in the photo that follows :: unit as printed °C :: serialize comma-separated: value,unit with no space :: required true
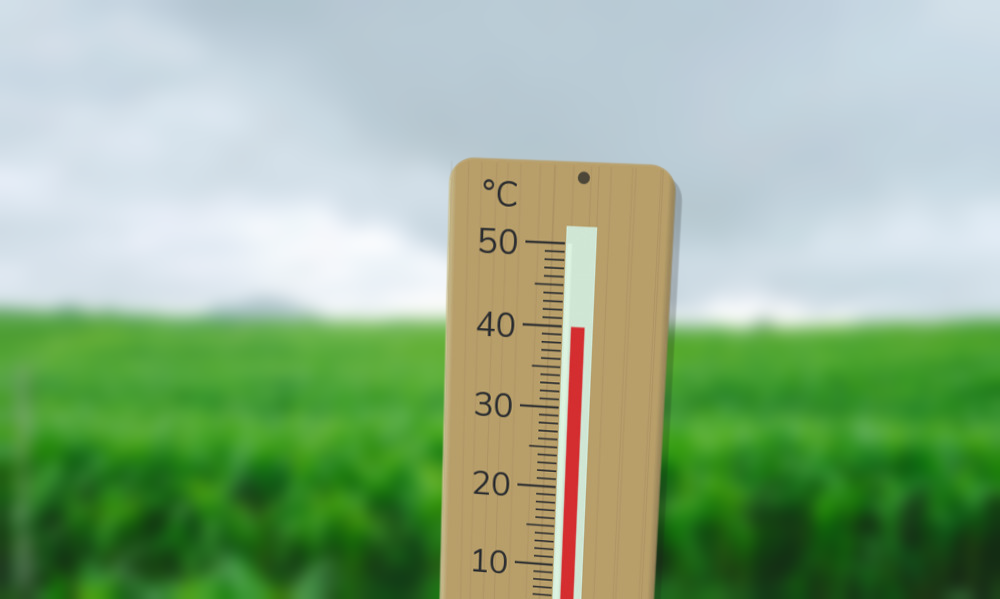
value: 40,°C
